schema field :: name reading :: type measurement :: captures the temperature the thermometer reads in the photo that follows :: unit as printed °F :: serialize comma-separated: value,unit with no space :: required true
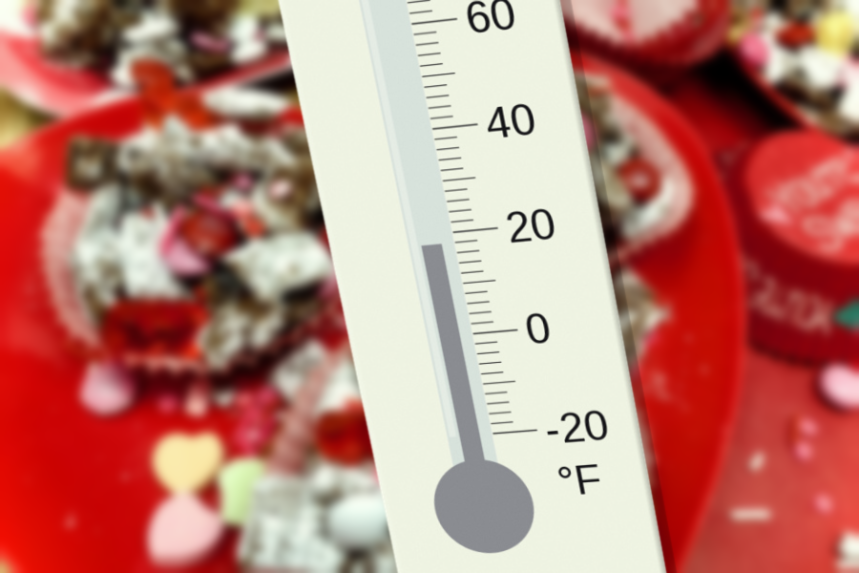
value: 18,°F
